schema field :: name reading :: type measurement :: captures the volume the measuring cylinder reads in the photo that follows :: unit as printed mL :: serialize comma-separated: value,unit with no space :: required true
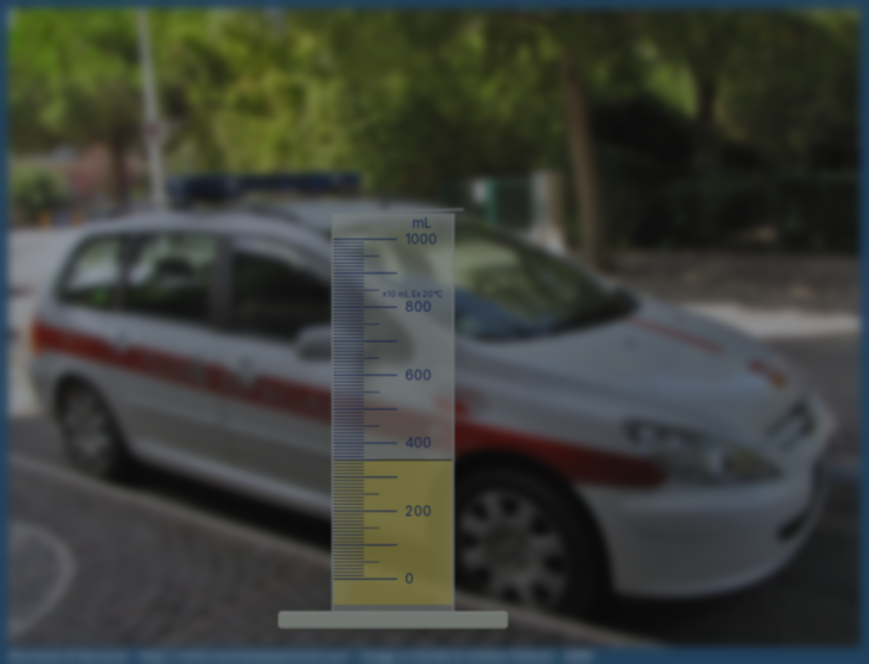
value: 350,mL
